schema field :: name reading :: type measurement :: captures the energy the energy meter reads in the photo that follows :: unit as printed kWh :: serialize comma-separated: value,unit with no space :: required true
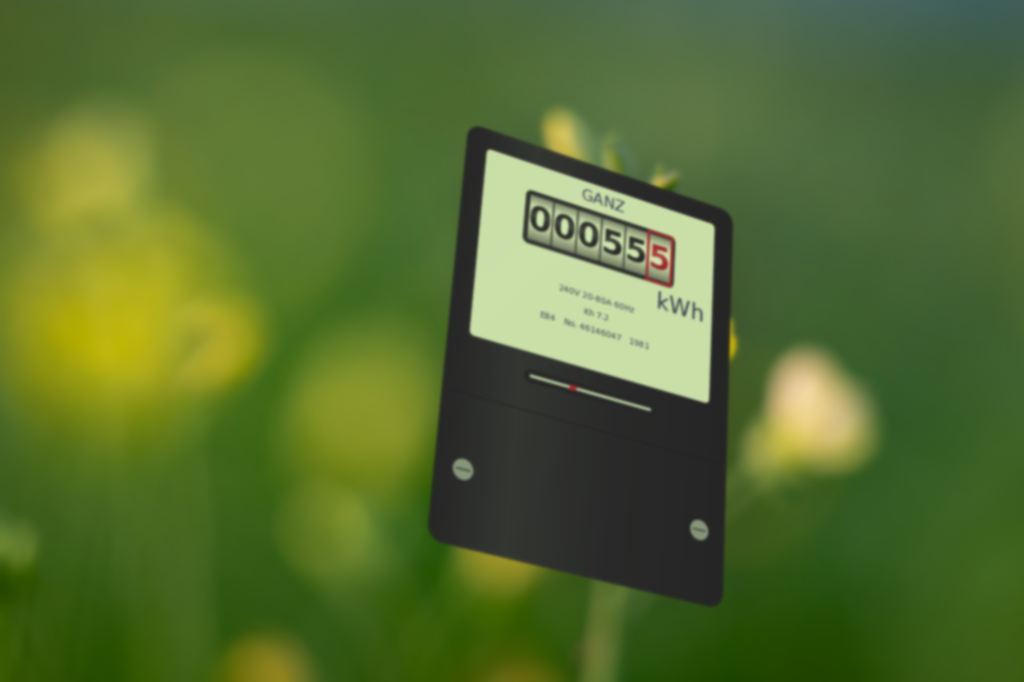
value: 55.5,kWh
